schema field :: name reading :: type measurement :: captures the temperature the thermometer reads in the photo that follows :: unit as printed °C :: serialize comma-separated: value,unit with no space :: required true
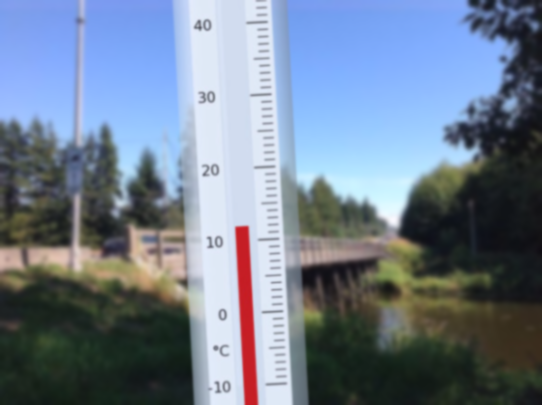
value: 12,°C
